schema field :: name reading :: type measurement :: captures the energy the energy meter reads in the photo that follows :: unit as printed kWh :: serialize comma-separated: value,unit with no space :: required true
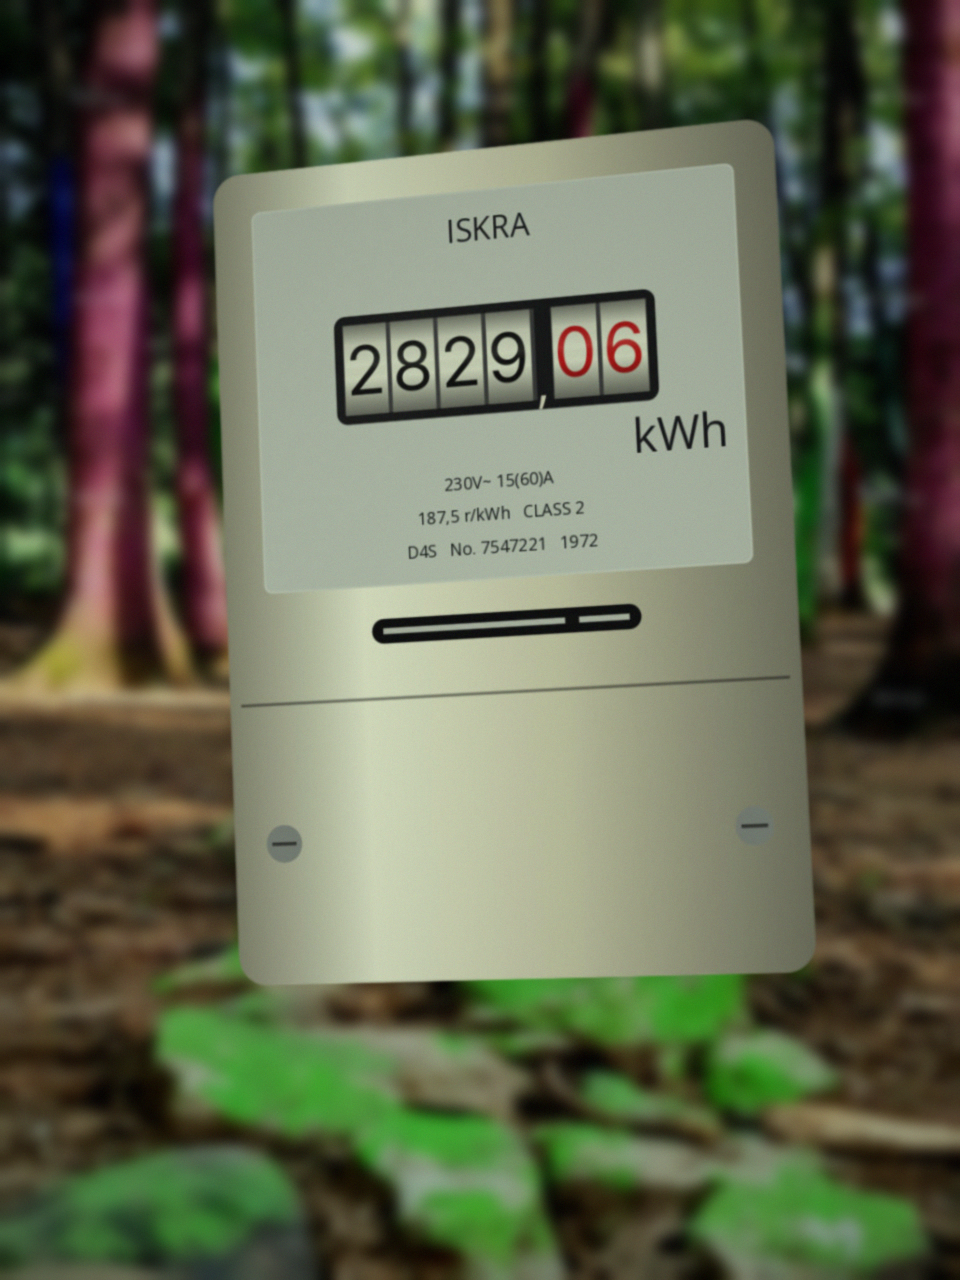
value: 2829.06,kWh
